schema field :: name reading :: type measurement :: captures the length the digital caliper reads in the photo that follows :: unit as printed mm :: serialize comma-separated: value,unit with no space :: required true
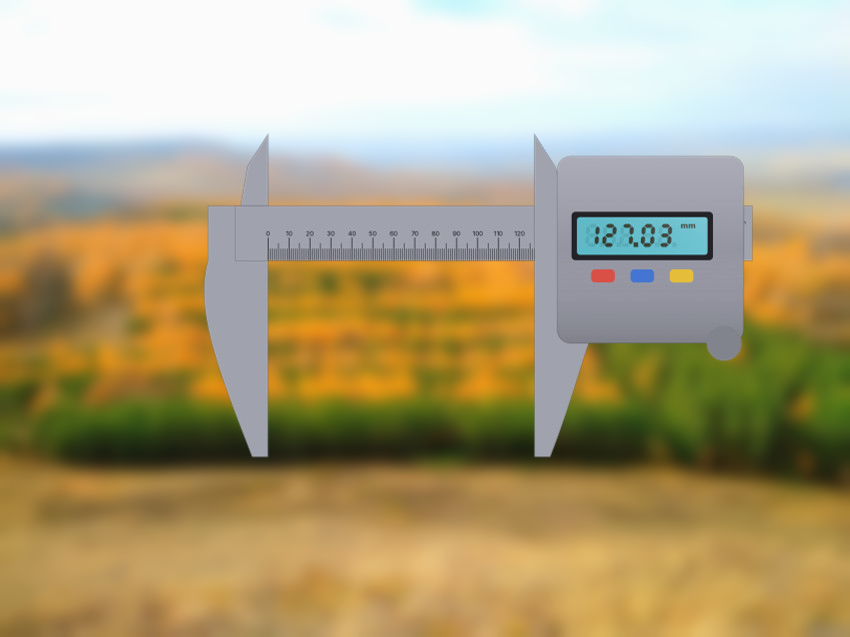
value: 127.03,mm
